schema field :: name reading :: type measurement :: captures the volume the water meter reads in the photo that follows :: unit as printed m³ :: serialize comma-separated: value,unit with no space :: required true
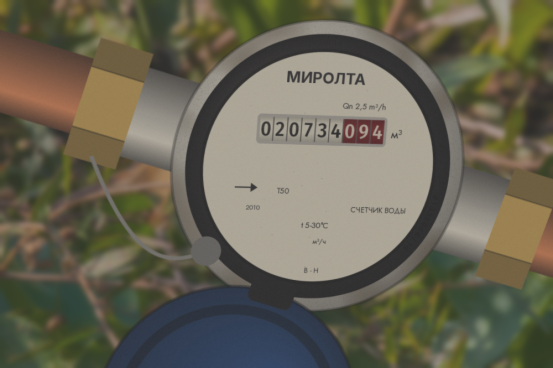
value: 20734.094,m³
